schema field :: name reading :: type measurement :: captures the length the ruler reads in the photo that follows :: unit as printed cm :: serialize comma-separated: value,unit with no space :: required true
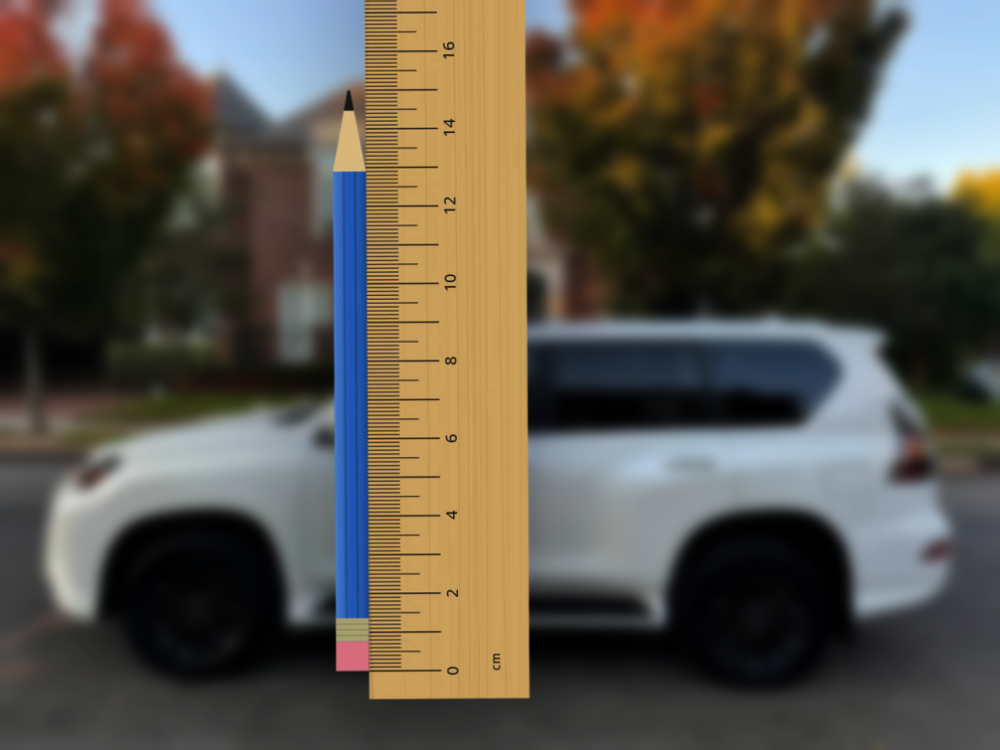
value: 15,cm
